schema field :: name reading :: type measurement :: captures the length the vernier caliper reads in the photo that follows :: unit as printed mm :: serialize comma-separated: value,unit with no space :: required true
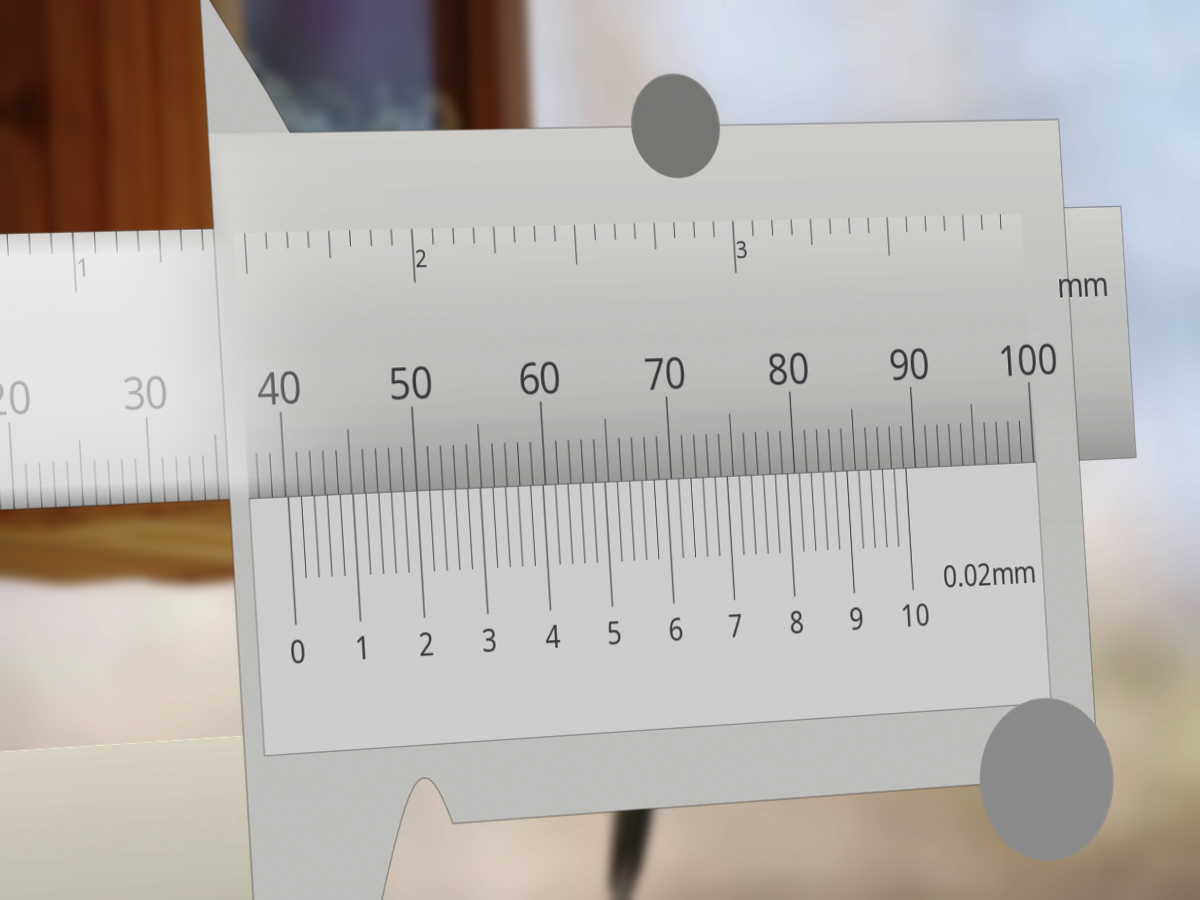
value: 40.2,mm
